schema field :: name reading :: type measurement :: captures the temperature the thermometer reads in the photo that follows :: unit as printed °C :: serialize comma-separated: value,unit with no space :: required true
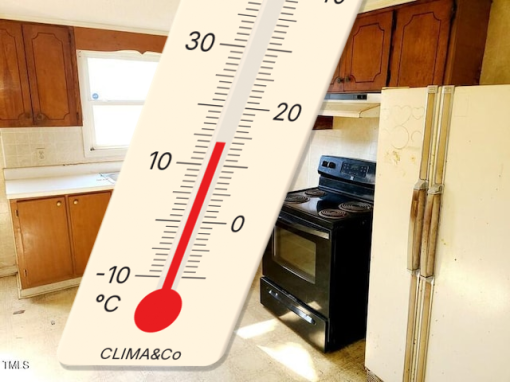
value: 14,°C
